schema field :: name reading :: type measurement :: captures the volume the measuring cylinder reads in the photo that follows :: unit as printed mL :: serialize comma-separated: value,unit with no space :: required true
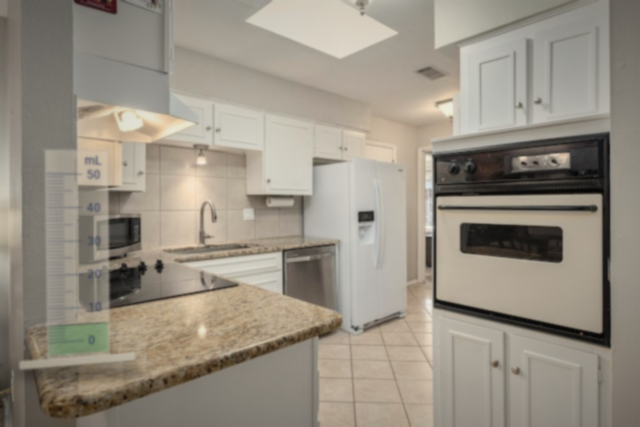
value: 5,mL
